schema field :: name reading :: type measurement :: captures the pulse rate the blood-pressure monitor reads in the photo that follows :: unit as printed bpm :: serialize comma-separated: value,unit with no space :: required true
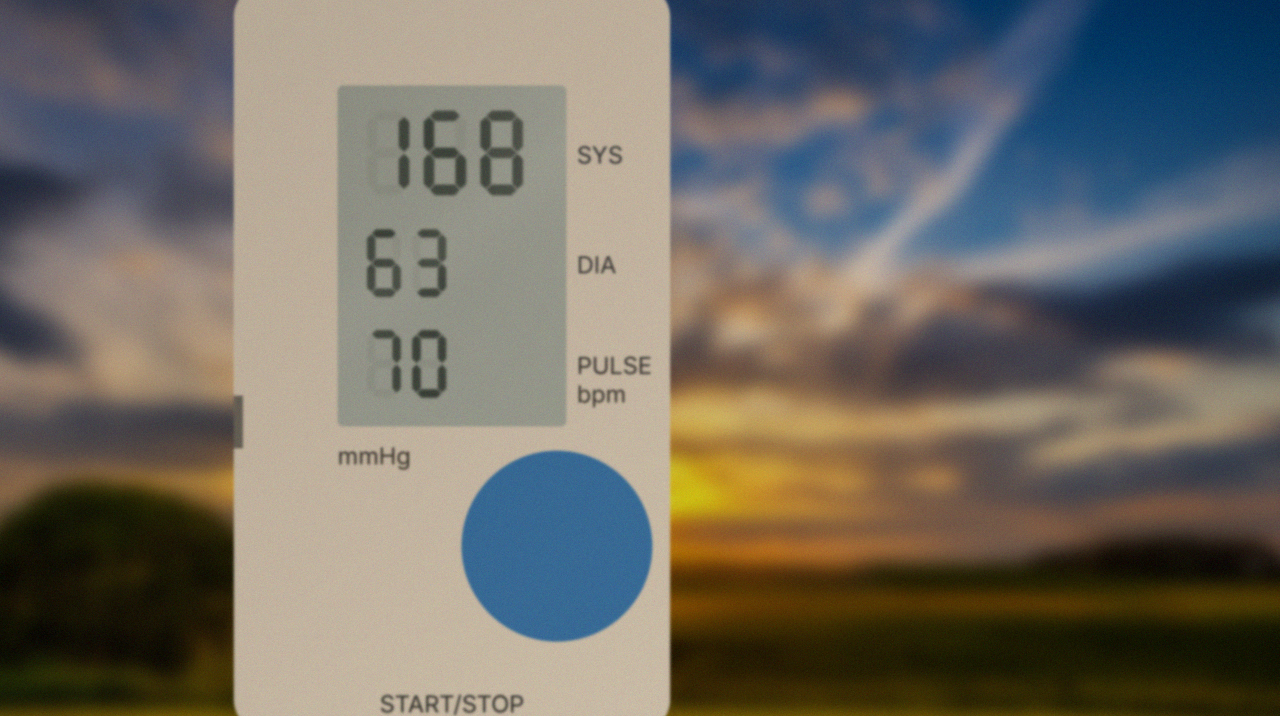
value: 70,bpm
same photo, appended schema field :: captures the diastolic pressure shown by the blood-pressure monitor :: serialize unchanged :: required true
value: 63,mmHg
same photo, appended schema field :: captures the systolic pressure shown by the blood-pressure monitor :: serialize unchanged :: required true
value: 168,mmHg
